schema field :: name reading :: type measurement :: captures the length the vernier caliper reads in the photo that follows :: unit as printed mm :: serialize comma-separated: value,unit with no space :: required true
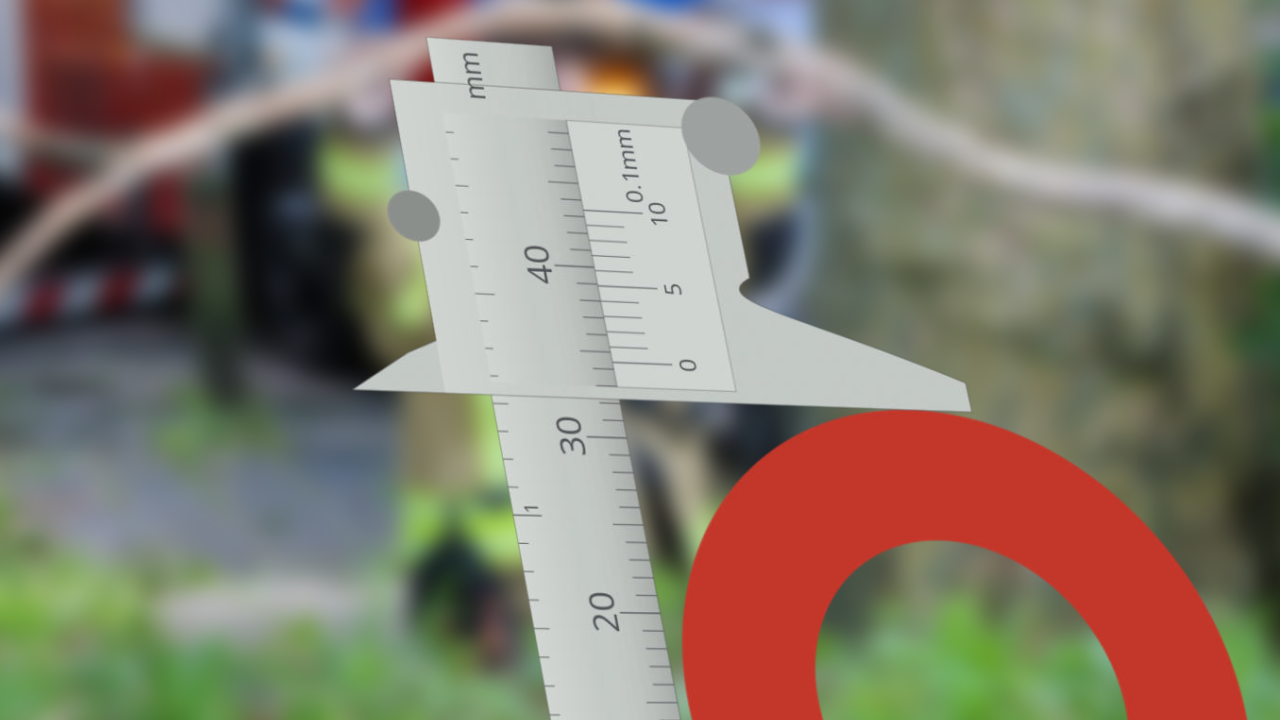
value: 34.4,mm
